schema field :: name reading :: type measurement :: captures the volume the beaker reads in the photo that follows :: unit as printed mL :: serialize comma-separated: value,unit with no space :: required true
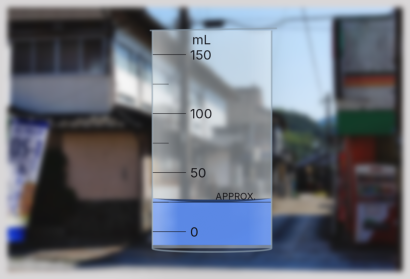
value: 25,mL
